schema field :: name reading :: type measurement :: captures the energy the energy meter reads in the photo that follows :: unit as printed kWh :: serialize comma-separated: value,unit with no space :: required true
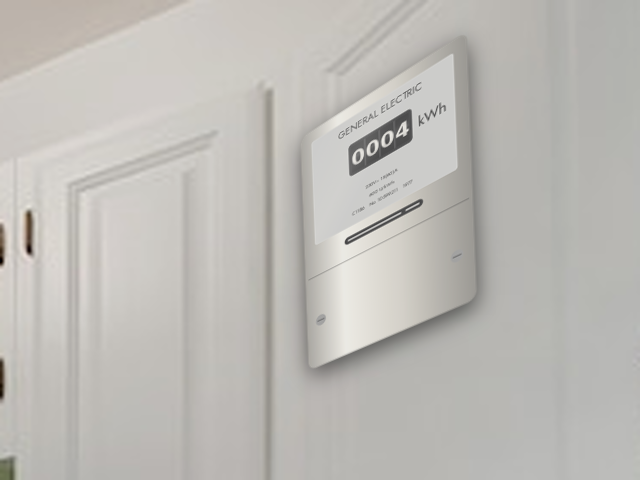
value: 4,kWh
